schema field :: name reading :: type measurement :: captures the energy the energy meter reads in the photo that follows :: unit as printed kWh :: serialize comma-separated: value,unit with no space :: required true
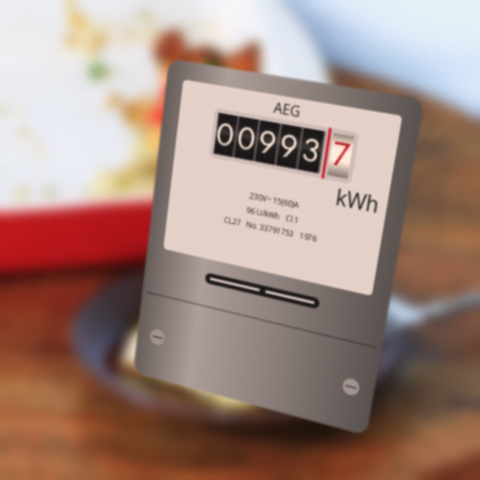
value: 993.7,kWh
